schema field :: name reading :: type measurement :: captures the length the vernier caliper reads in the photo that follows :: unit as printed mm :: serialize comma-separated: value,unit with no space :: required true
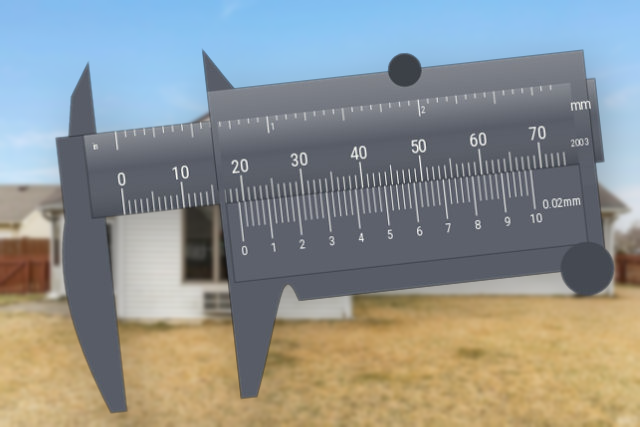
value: 19.2,mm
